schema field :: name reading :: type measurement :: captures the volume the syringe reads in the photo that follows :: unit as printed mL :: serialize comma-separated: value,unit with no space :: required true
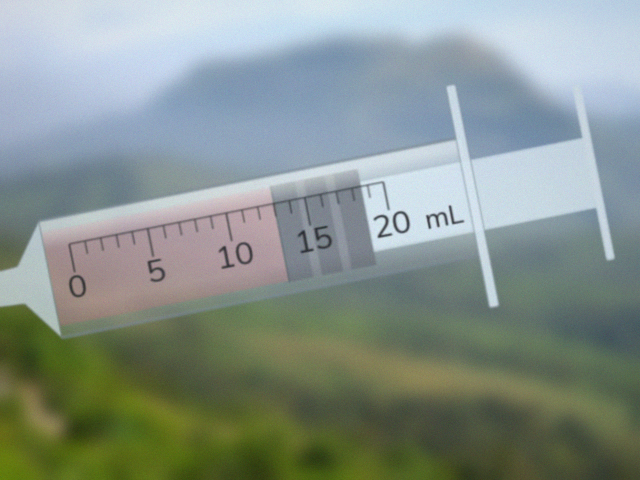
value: 13,mL
